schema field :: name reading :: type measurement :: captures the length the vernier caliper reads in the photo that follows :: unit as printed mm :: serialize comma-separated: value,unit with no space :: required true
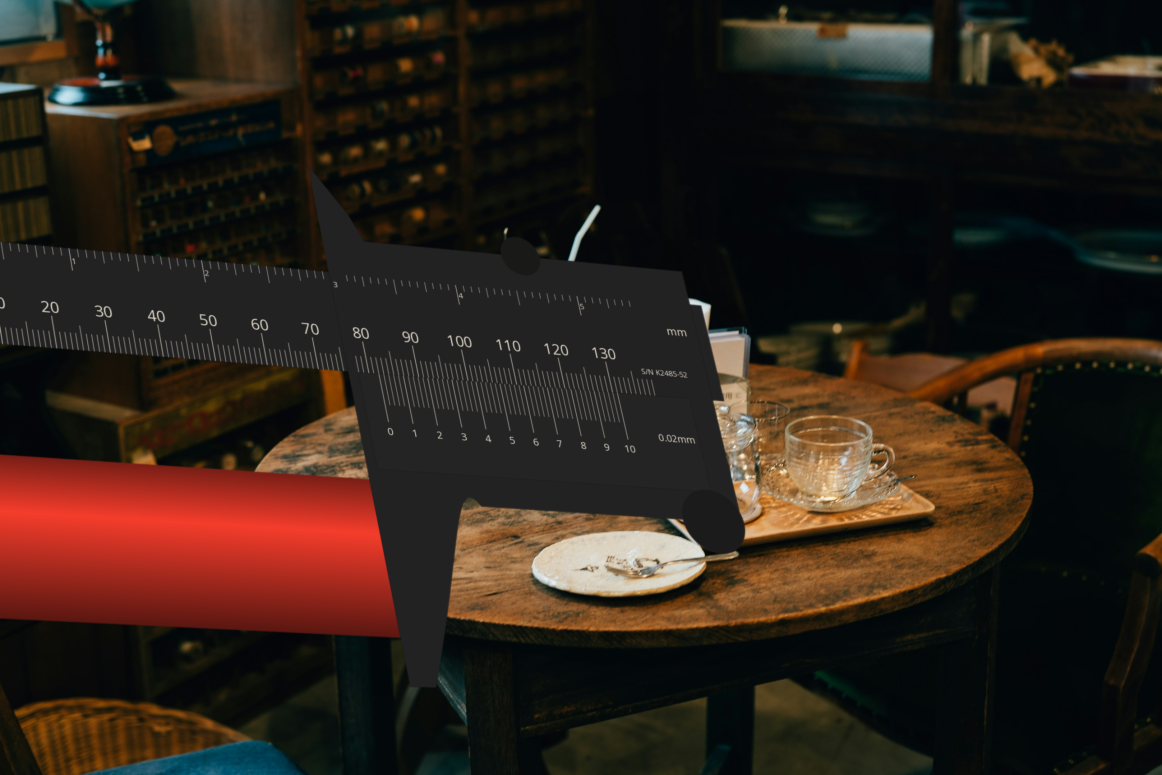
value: 82.0,mm
